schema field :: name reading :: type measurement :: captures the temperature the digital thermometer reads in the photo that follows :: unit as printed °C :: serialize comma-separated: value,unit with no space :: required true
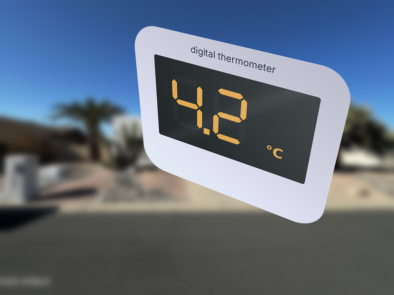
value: 4.2,°C
